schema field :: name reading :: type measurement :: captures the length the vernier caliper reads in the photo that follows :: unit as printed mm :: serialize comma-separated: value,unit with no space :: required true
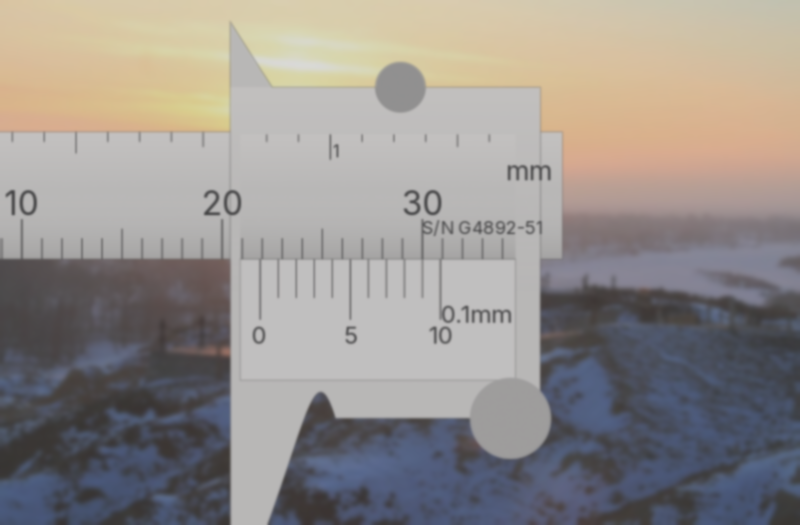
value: 21.9,mm
